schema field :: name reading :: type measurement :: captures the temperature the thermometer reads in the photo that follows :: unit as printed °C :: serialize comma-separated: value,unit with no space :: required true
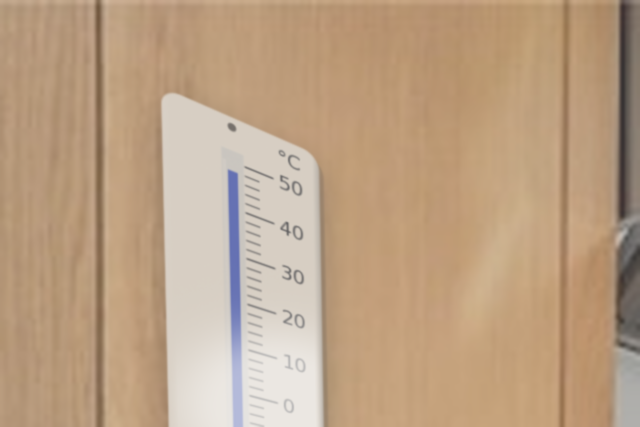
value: 48,°C
